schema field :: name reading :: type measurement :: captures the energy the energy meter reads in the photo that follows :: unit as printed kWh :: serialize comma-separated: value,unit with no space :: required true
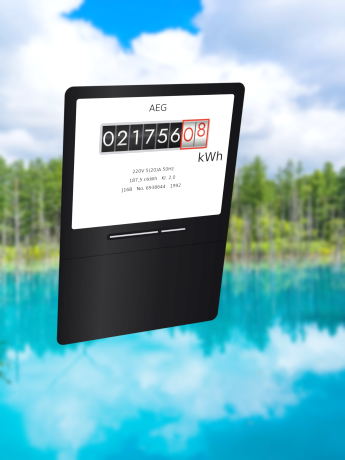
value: 21756.08,kWh
